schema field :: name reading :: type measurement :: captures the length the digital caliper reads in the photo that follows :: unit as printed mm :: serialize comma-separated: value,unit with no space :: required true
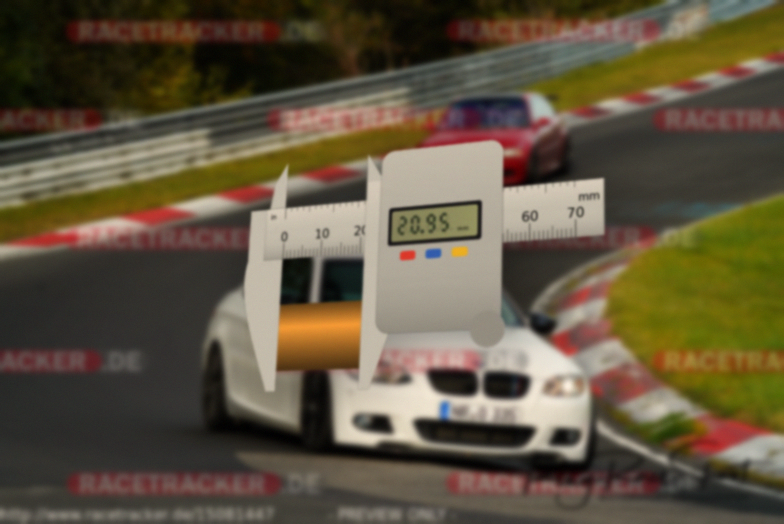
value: 20.95,mm
